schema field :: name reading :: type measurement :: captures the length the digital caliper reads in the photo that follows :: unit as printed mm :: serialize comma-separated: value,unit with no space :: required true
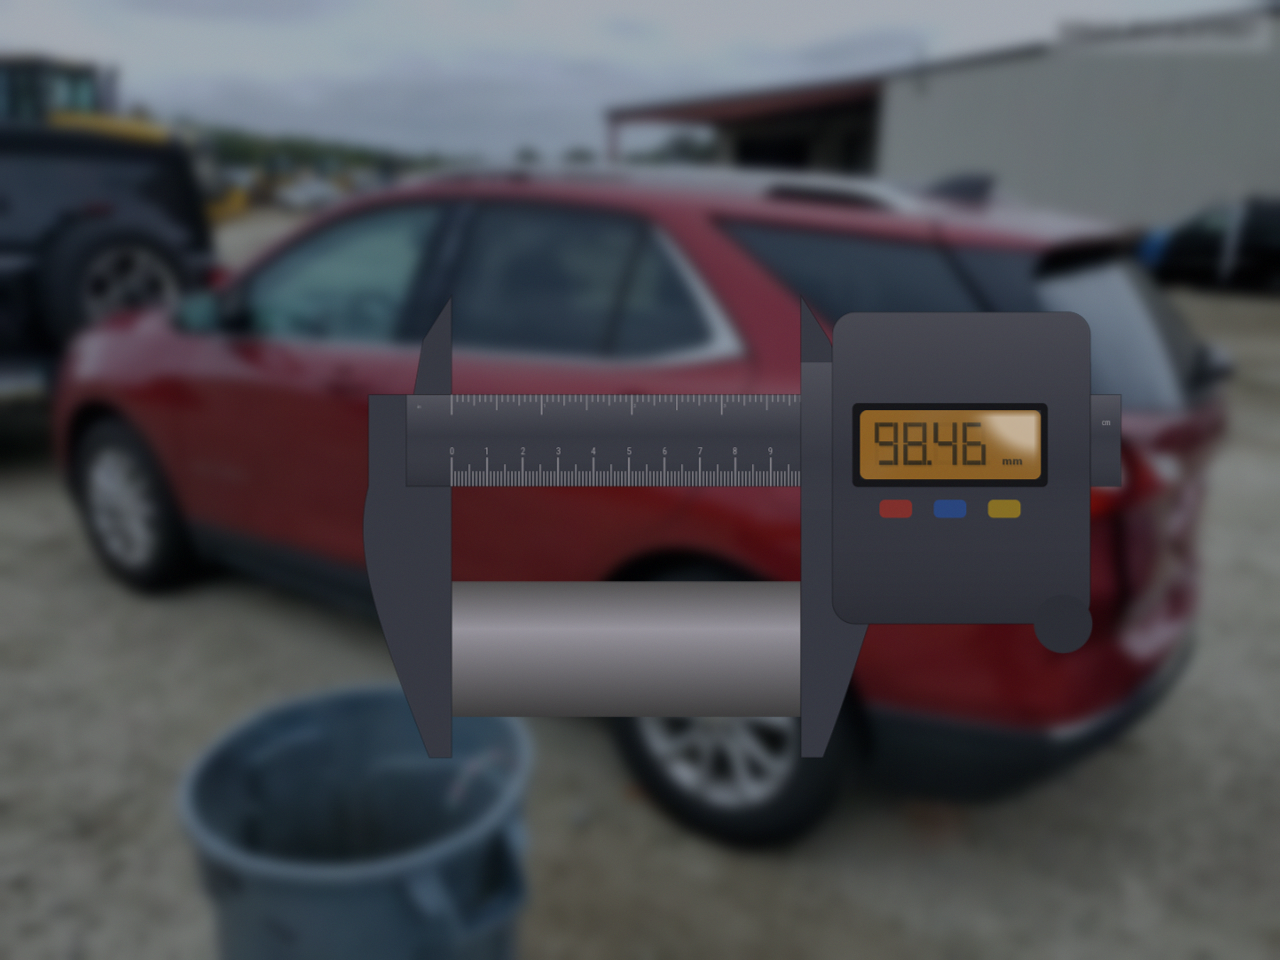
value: 98.46,mm
